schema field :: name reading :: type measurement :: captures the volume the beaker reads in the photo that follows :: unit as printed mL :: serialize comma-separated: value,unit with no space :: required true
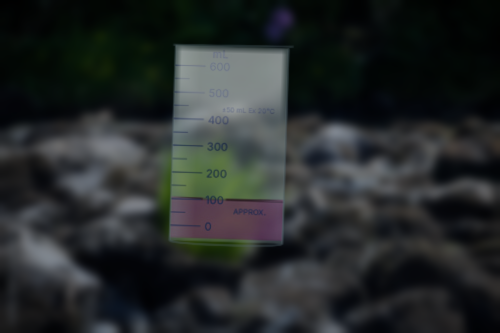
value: 100,mL
